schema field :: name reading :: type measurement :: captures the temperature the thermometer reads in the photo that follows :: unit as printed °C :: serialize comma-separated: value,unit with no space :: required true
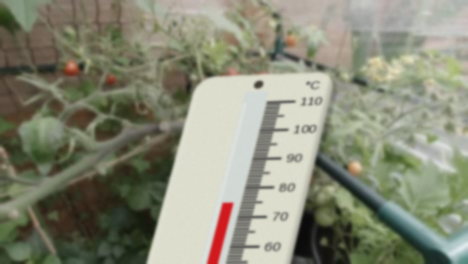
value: 75,°C
